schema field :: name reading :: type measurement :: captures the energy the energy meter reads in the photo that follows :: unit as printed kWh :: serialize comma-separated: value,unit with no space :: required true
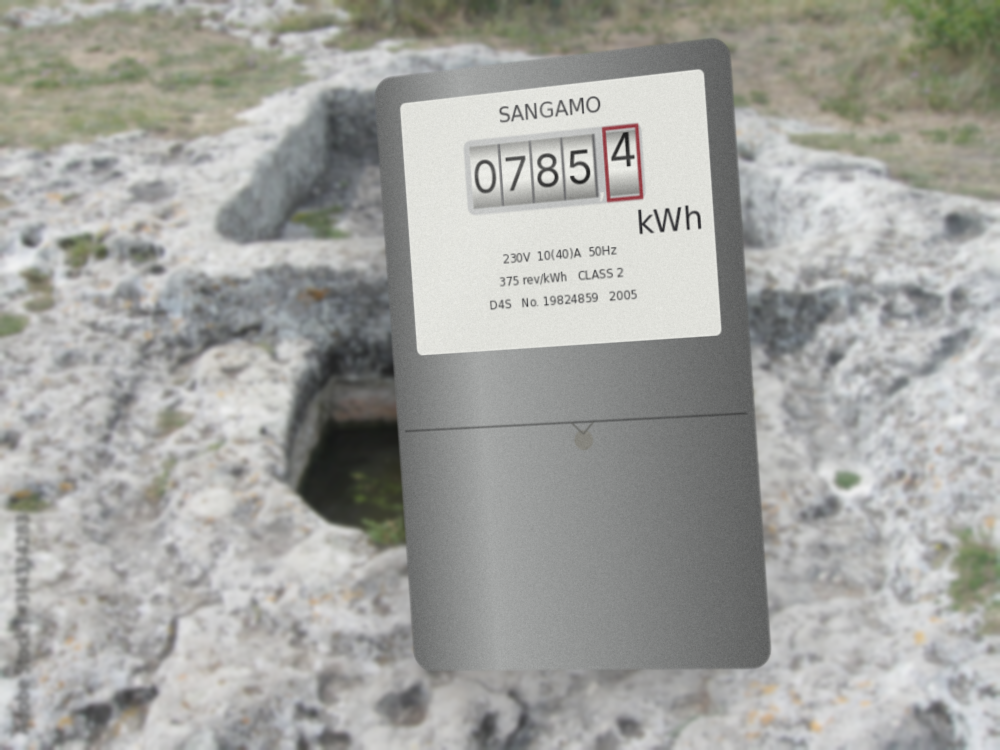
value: 785.4,kWh
